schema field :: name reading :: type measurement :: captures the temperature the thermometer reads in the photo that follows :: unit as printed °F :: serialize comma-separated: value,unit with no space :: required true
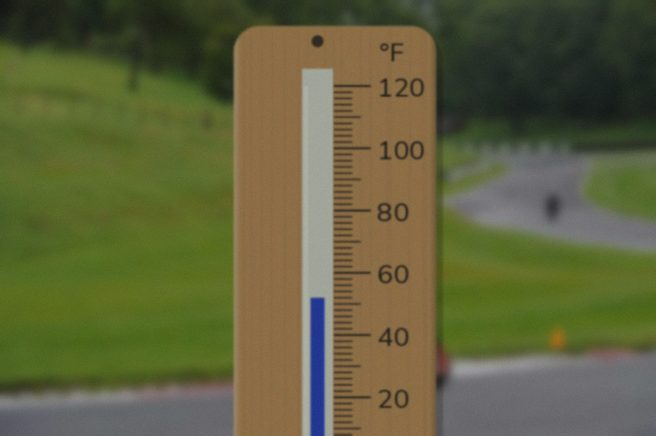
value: 52,°F
